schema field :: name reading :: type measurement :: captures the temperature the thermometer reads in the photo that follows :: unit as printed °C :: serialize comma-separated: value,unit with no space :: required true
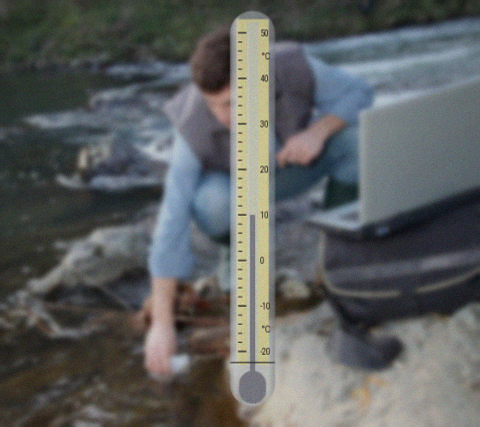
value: 10,°C
